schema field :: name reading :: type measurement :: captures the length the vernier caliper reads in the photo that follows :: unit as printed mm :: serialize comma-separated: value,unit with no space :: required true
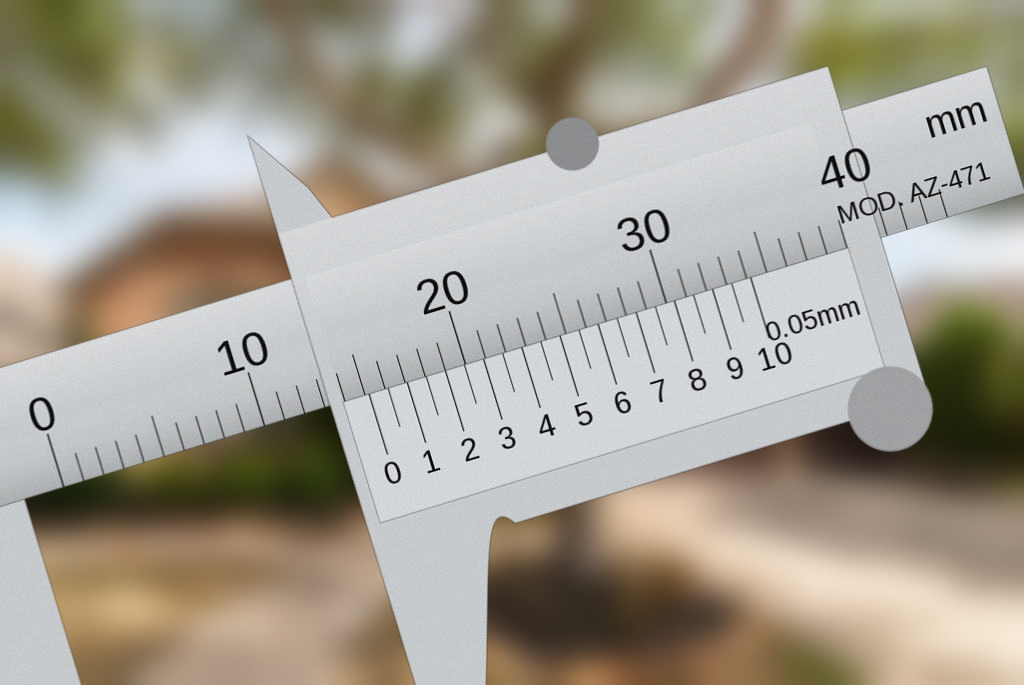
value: 15.2,mm
